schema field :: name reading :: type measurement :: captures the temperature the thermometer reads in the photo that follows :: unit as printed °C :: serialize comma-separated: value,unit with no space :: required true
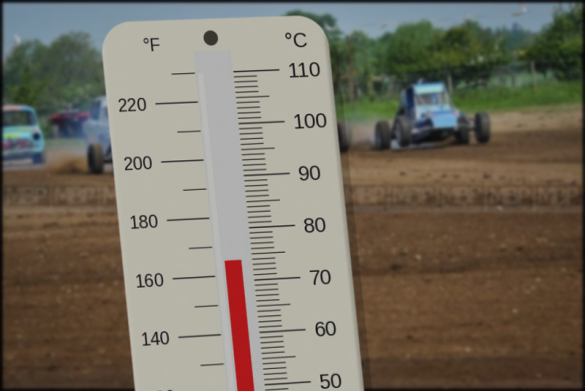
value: 74,°C
